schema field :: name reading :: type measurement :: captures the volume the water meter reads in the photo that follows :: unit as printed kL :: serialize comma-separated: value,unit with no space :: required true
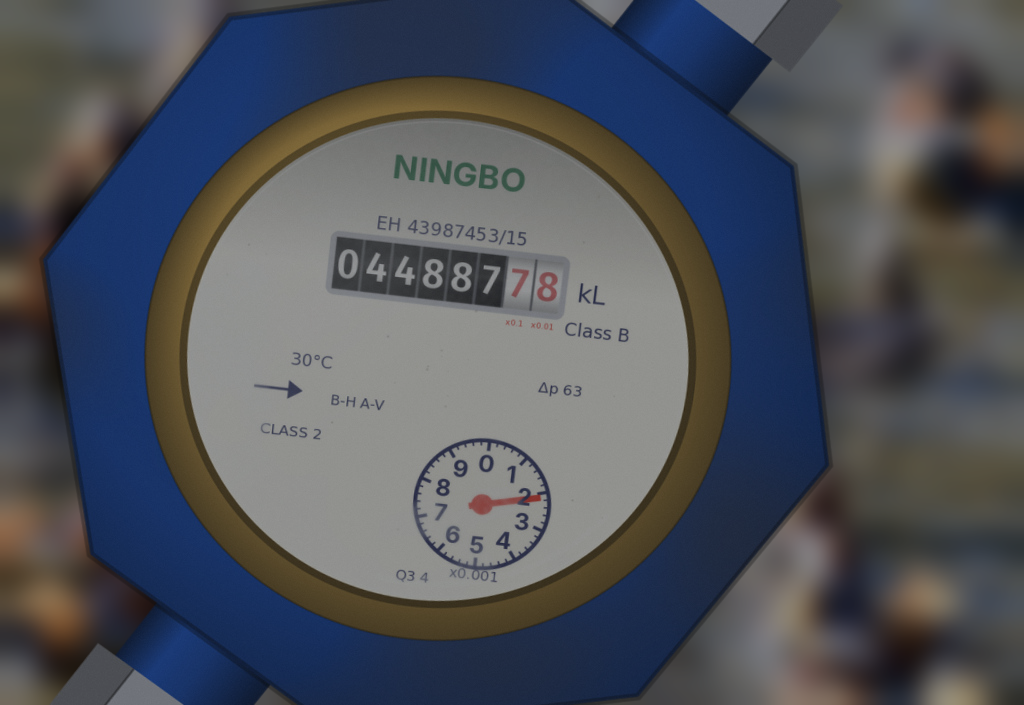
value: 44887.782,kL
